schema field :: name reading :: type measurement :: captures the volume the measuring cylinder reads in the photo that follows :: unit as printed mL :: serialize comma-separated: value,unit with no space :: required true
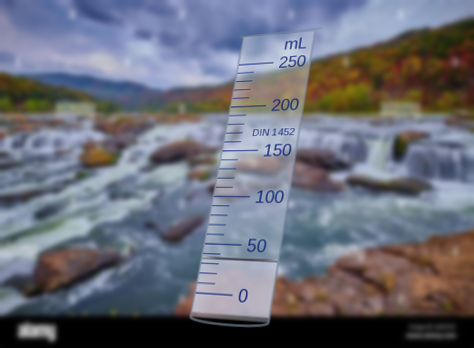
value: 35,mL
